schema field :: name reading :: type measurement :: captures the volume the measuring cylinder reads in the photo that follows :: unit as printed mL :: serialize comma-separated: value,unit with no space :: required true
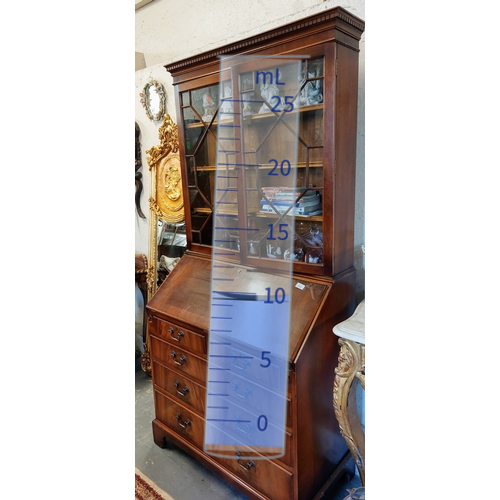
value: 9.5,mL
